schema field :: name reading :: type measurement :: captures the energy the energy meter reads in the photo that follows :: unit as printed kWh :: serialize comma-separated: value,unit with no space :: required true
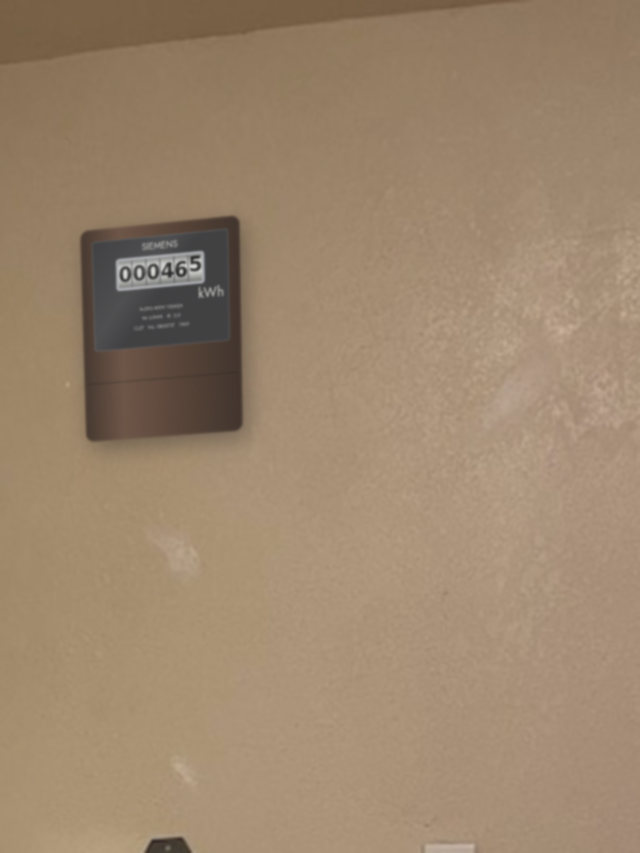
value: 465,kWh
